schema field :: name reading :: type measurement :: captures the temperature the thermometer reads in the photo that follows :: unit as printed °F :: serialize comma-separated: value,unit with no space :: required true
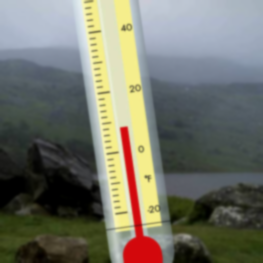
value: 8,°F
